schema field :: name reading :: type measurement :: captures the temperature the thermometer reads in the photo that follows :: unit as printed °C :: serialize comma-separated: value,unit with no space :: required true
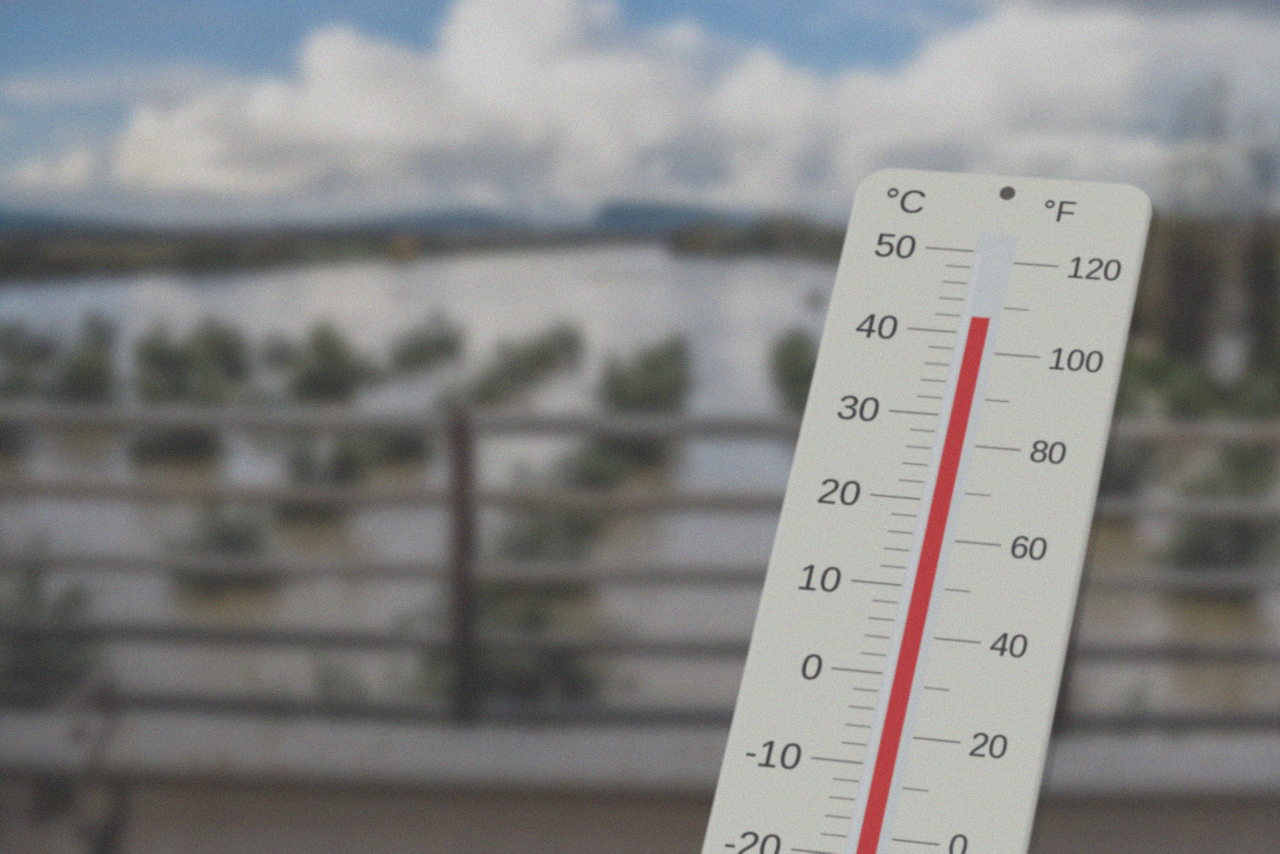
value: 42,°C
